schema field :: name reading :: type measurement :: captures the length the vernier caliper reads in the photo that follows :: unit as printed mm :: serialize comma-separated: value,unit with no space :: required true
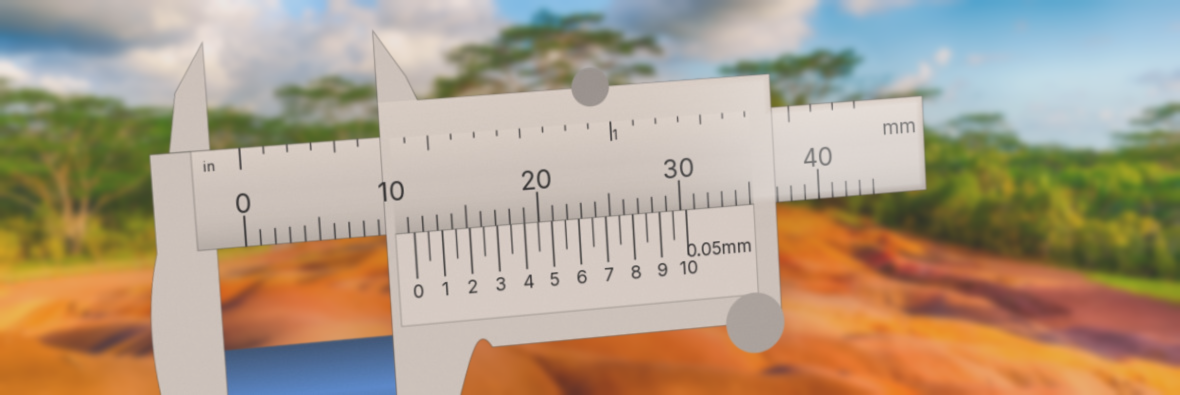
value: 11.4,mm
